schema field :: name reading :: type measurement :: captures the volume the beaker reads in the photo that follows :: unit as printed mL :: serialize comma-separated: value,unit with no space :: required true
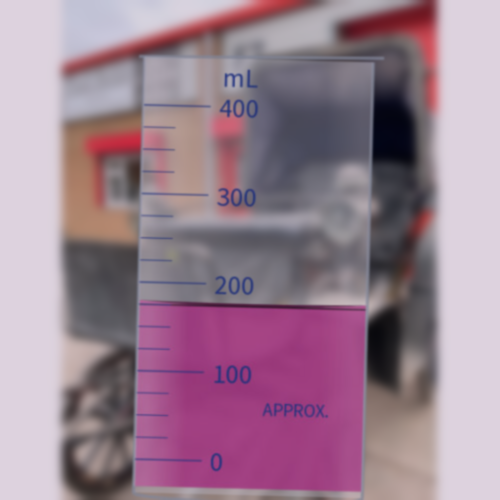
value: 175,mL
